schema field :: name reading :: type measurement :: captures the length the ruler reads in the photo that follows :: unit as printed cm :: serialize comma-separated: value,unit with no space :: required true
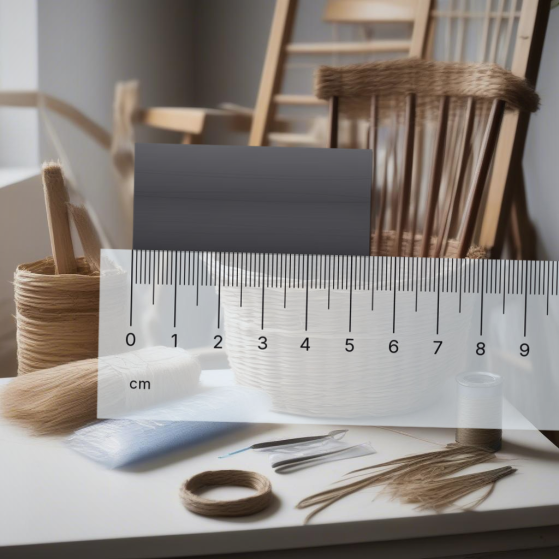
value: 5.4,cm
